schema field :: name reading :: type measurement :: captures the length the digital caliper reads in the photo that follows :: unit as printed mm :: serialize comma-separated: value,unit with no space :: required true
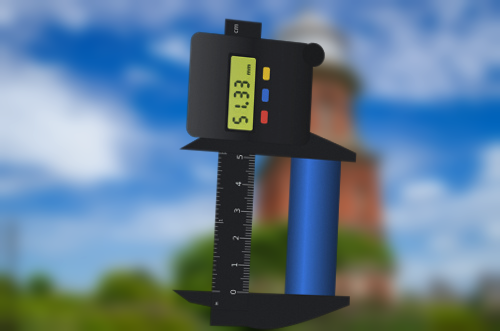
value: 51.33,mm
